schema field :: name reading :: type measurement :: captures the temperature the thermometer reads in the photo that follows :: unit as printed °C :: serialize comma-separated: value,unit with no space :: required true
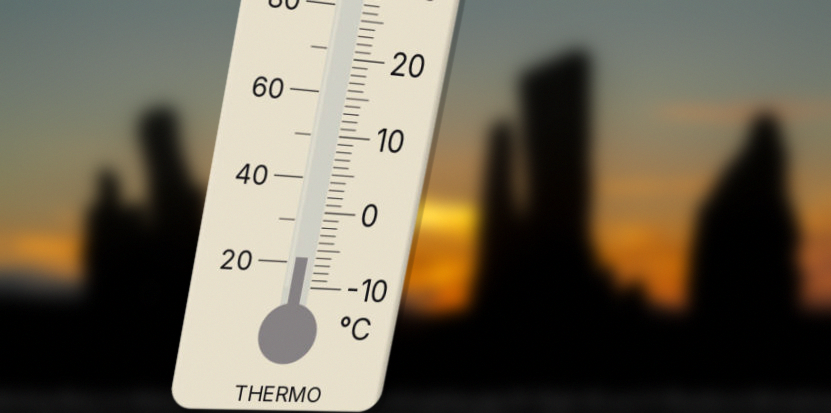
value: -6,°C
